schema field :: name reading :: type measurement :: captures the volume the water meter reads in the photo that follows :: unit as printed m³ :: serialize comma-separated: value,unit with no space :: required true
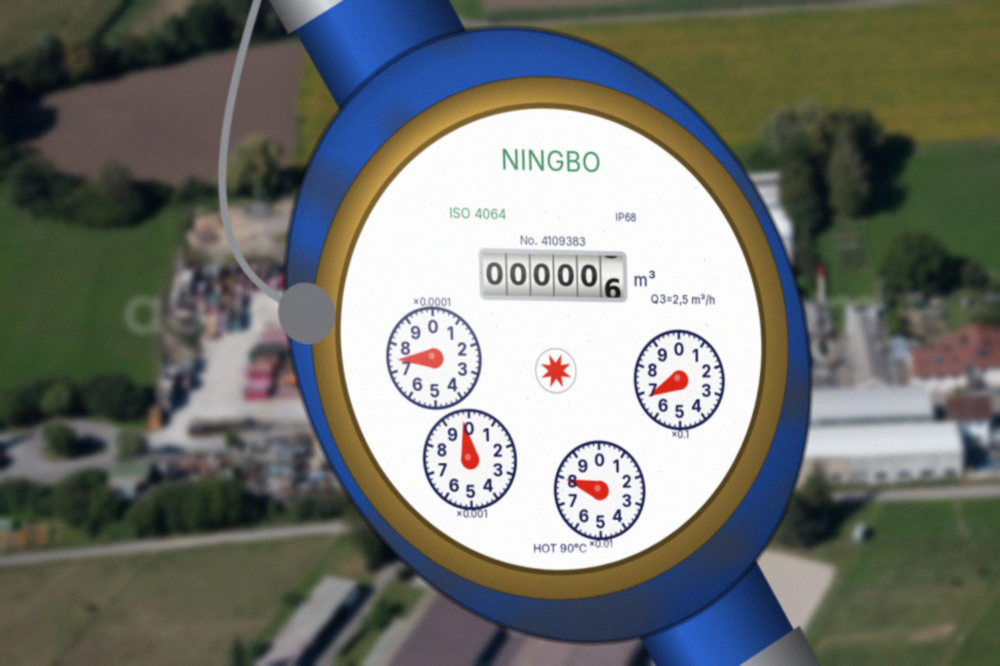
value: 5.6797,m³
